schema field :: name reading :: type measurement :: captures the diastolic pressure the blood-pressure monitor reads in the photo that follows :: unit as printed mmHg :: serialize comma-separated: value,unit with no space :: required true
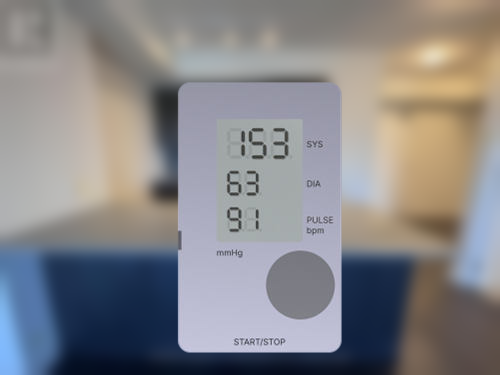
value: 63,mmHg
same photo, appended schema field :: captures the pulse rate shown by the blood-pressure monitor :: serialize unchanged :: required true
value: 91,bpm
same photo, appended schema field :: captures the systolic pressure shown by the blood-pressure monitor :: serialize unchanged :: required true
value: 153,mmHg
